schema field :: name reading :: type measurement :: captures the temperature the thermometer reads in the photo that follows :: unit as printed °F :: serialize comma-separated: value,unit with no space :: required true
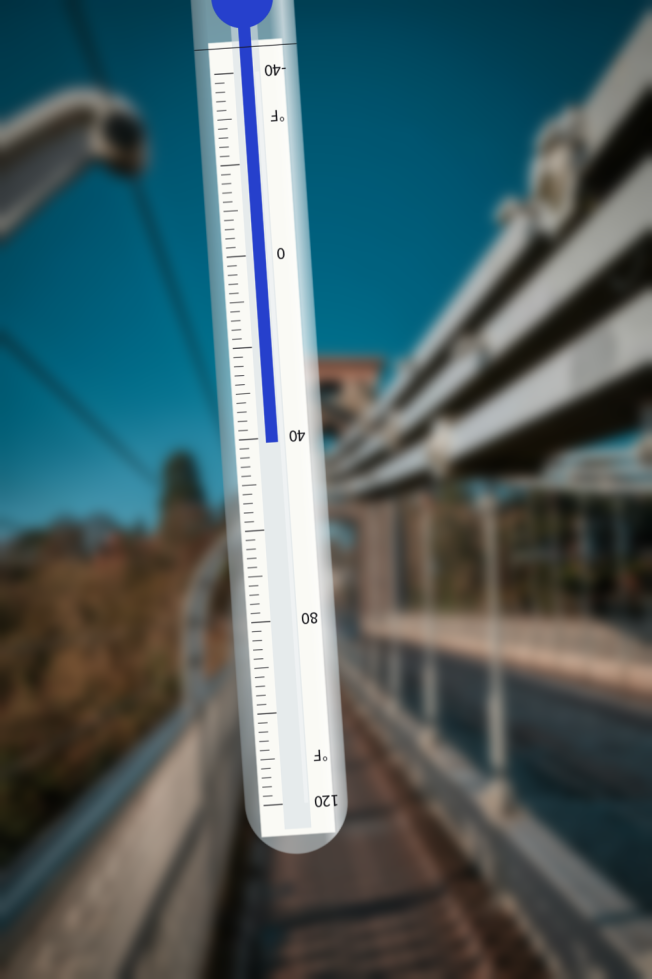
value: 41,°F
